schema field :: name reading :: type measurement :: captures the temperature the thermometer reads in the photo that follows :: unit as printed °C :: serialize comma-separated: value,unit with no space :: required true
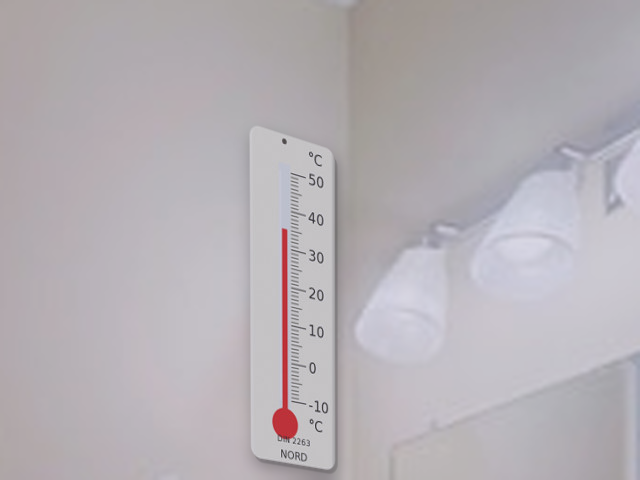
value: 35,°C
